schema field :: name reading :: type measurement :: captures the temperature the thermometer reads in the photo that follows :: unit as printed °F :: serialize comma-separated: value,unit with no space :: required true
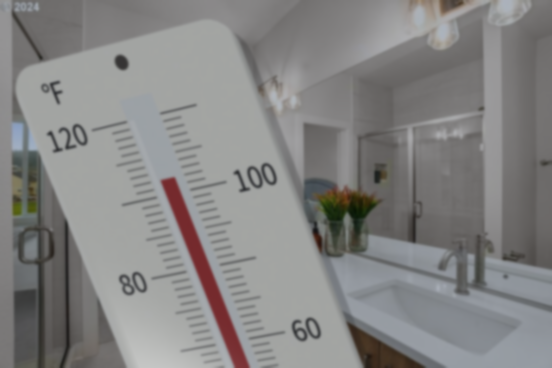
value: 104,°F
